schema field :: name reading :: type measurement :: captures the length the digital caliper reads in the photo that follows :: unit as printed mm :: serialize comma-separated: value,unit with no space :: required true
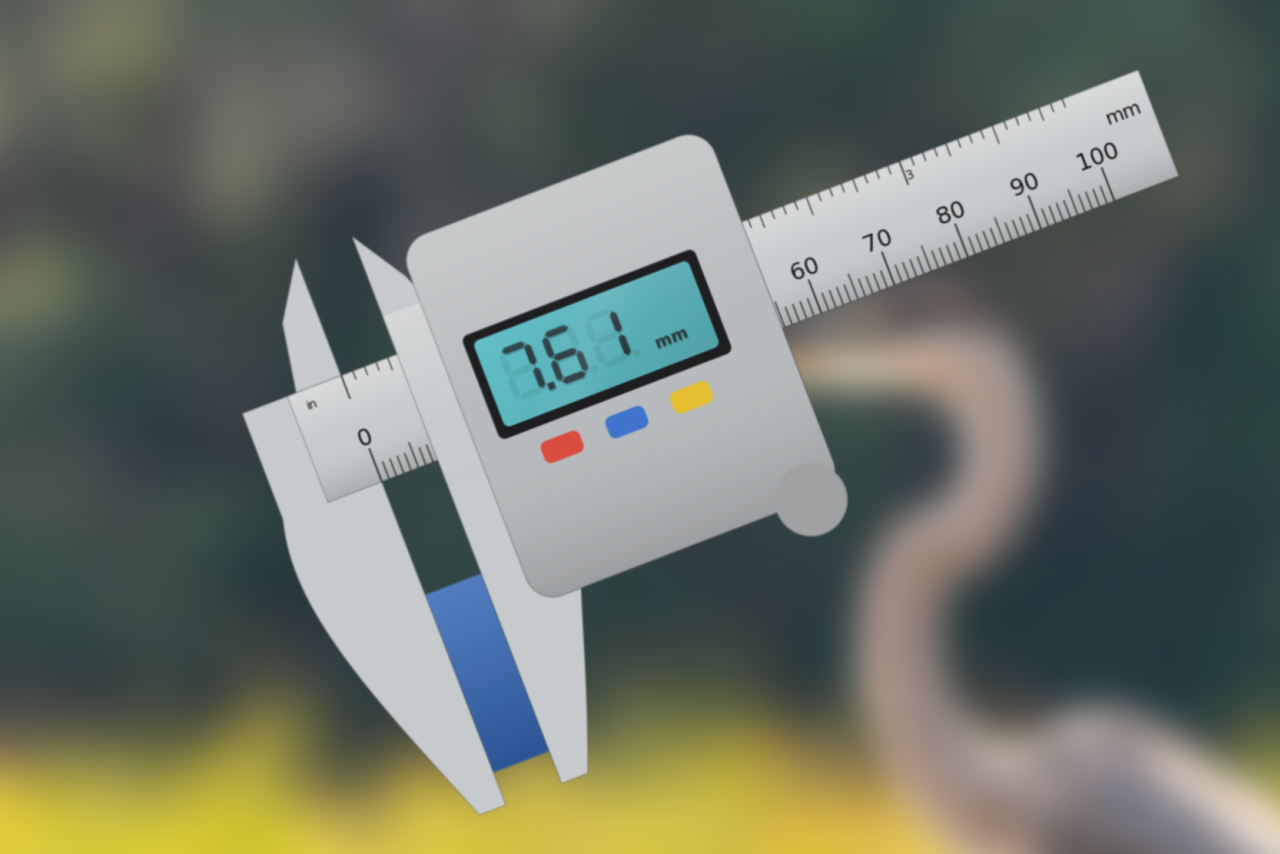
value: 7.61,mm
